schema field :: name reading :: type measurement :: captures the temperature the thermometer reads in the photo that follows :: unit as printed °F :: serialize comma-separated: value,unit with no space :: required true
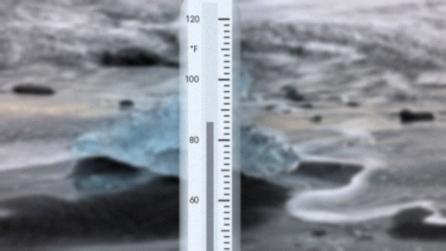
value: 86,°F
